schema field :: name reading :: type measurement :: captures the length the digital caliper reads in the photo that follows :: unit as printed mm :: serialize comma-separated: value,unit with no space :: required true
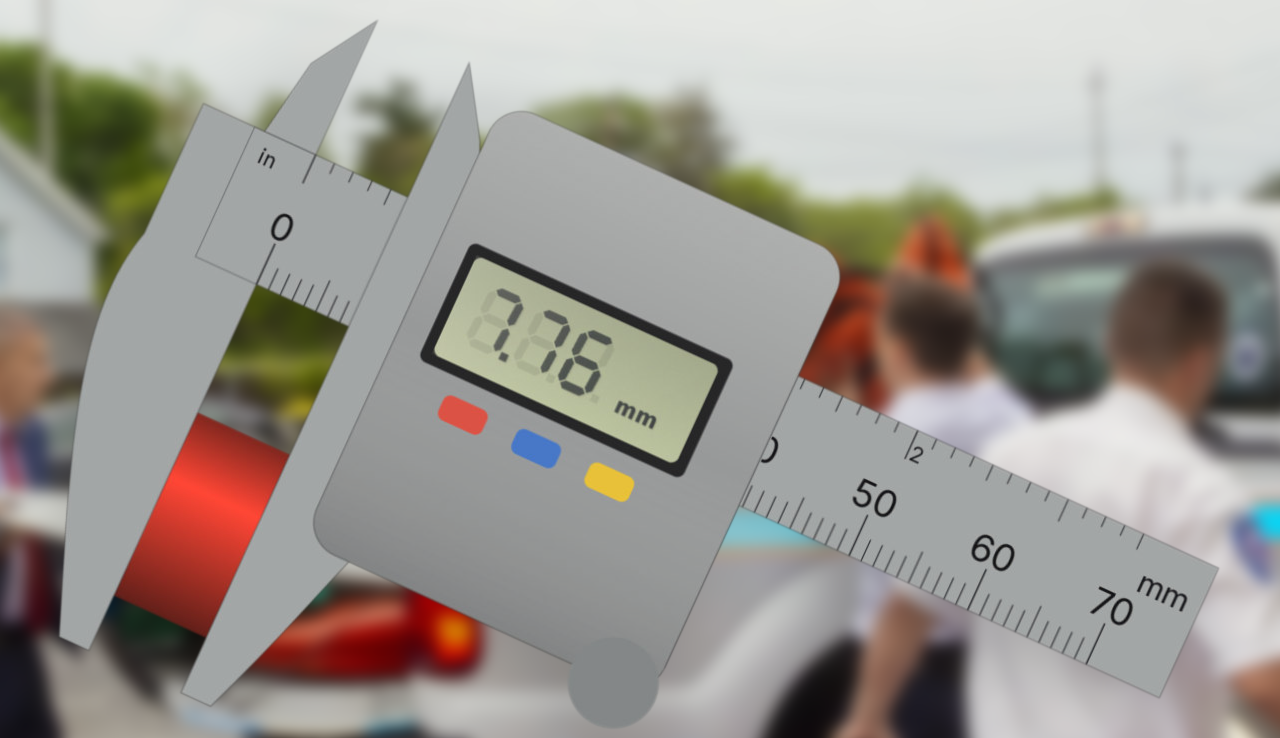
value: 7.76,mm
